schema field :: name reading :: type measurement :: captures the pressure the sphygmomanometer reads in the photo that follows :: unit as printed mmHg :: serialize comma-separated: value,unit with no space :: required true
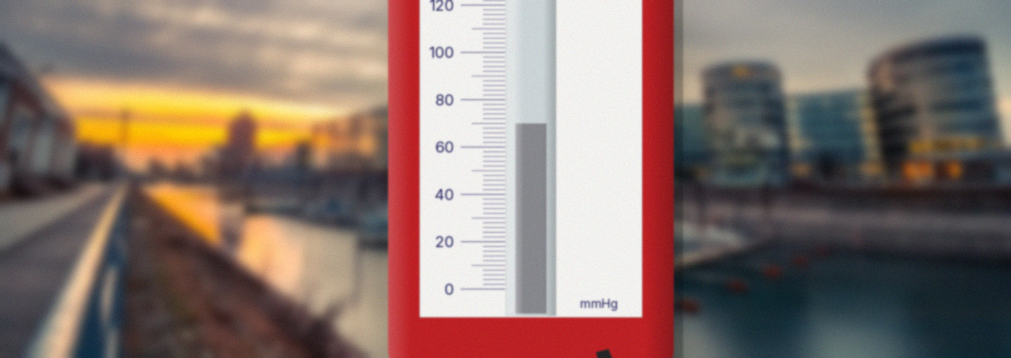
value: 70,mmHg
